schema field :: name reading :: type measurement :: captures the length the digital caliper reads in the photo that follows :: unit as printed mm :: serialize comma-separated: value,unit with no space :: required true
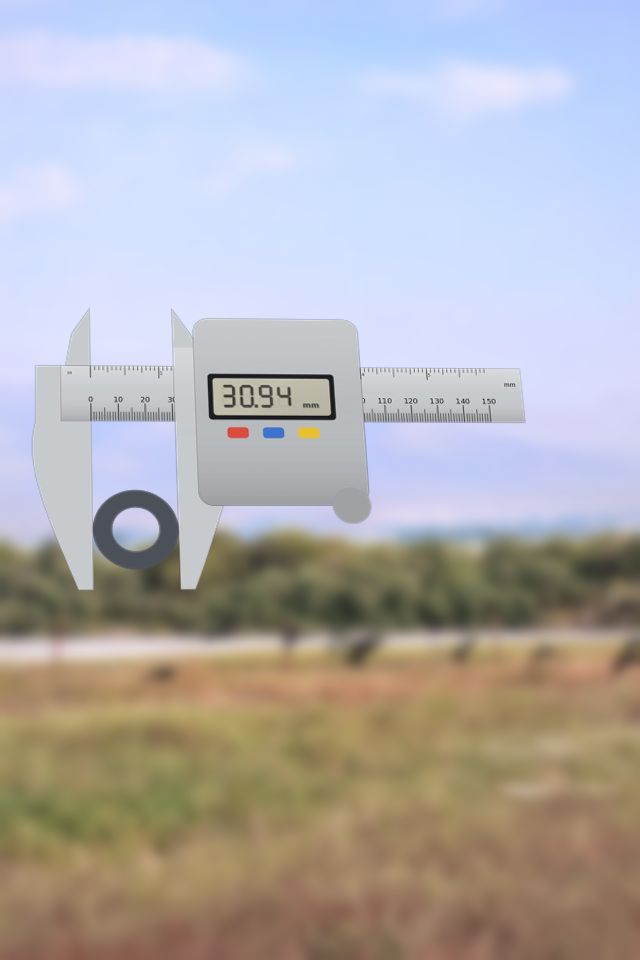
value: 30.94,mm
